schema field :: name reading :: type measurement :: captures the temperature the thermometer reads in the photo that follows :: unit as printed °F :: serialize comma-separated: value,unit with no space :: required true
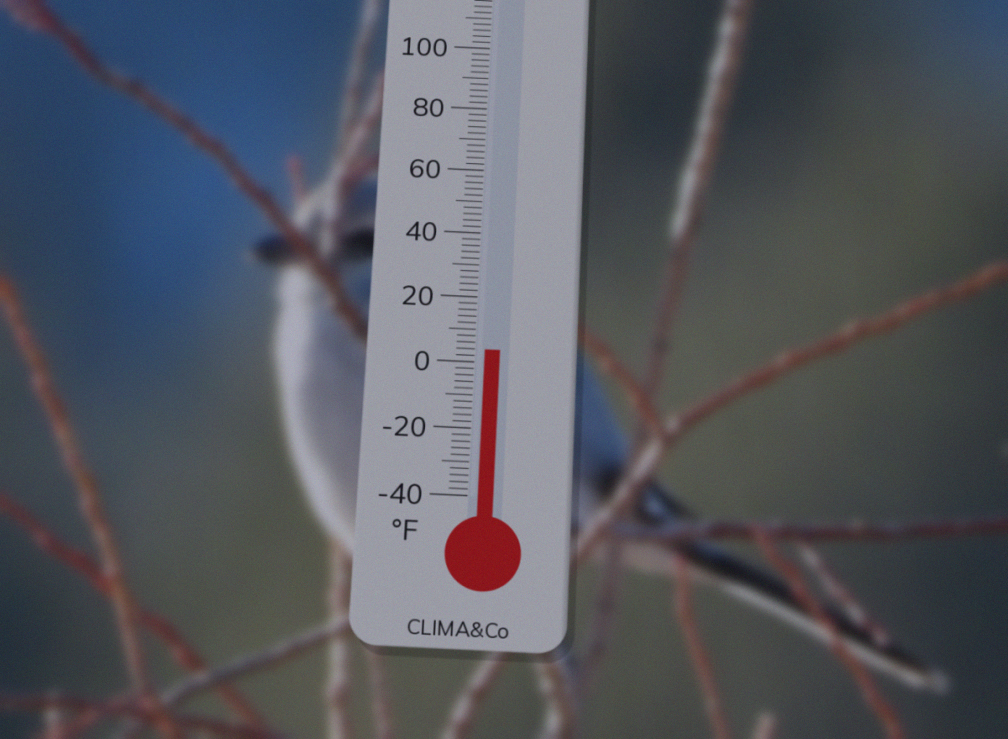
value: 4,°F
